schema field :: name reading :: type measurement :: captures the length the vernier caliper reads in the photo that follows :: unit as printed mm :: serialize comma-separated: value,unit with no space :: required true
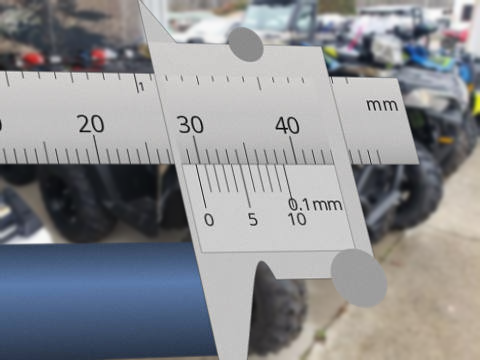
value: 29.6,mm
